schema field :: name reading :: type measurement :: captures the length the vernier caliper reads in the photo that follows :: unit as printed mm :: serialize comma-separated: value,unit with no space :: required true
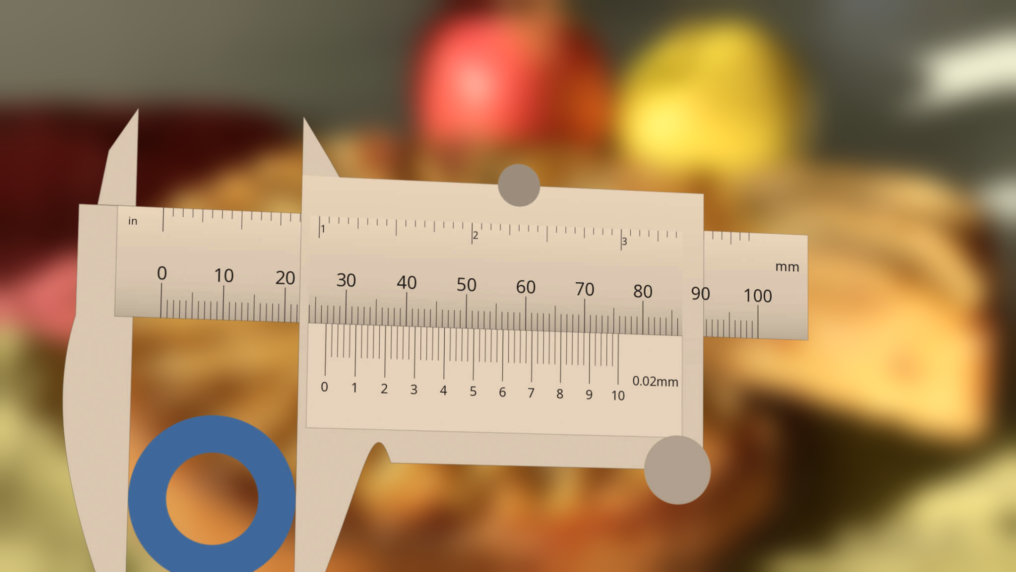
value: 26.8,mm
